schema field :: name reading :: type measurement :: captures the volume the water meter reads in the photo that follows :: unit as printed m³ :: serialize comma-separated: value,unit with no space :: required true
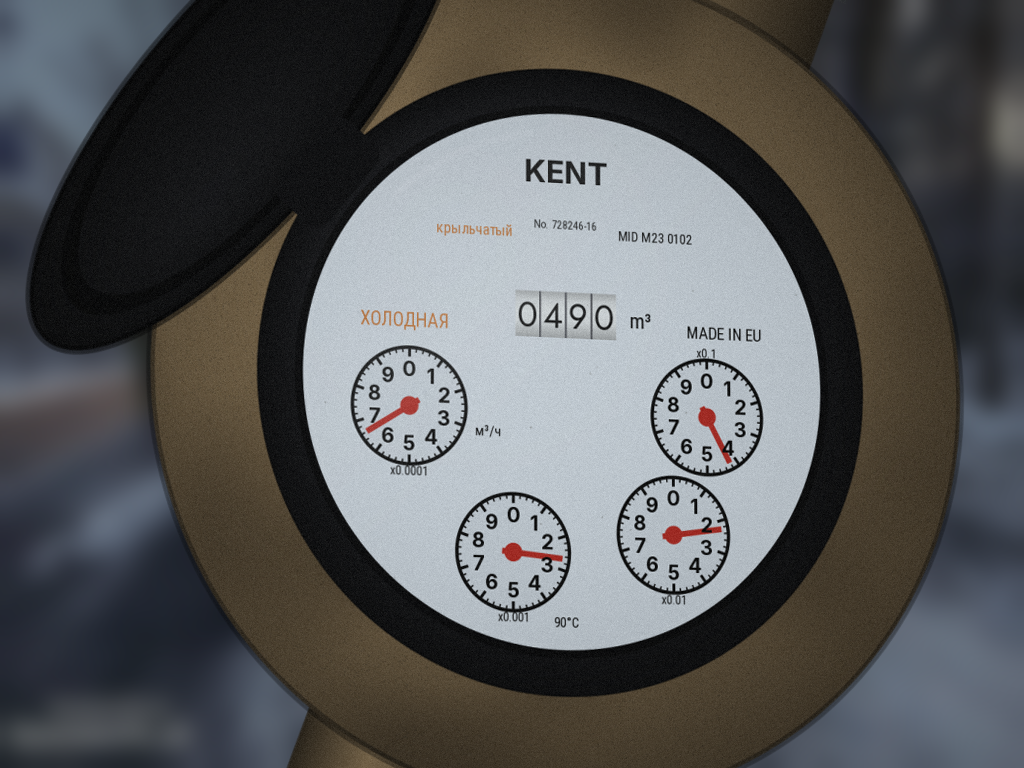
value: 490.4226,m³
